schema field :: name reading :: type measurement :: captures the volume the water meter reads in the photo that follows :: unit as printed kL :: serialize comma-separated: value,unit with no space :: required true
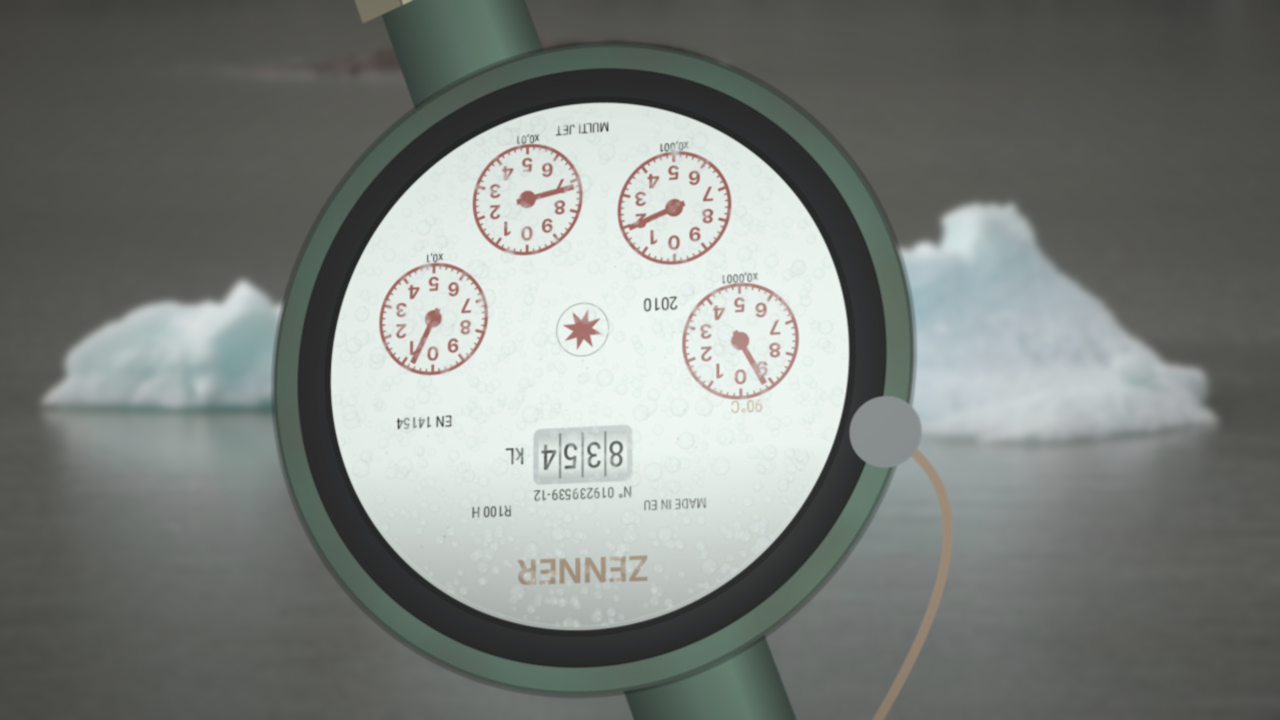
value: 8354.0719,kL
